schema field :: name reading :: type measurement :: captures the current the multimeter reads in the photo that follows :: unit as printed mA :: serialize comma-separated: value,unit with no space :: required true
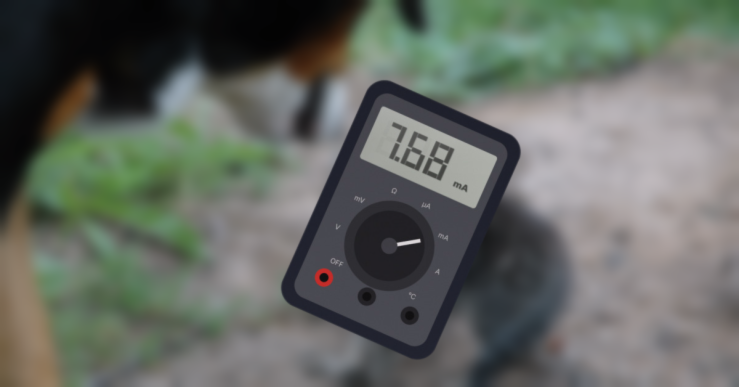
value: 7.68,mA
